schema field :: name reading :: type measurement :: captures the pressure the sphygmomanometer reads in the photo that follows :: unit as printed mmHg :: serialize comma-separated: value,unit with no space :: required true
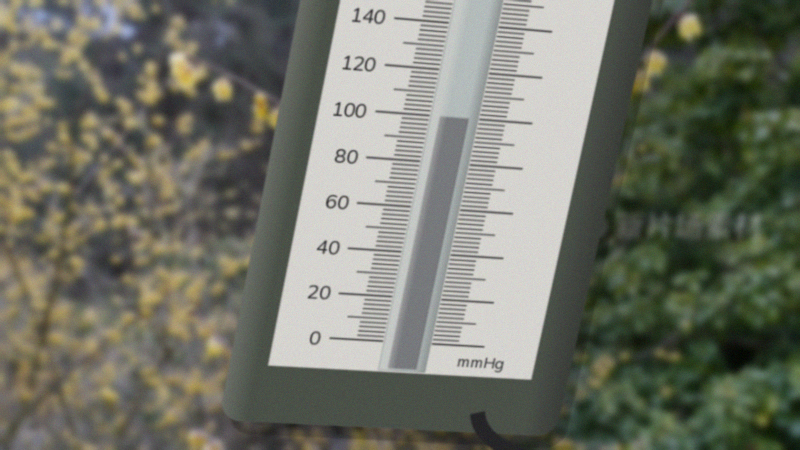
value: 100,mmHg
